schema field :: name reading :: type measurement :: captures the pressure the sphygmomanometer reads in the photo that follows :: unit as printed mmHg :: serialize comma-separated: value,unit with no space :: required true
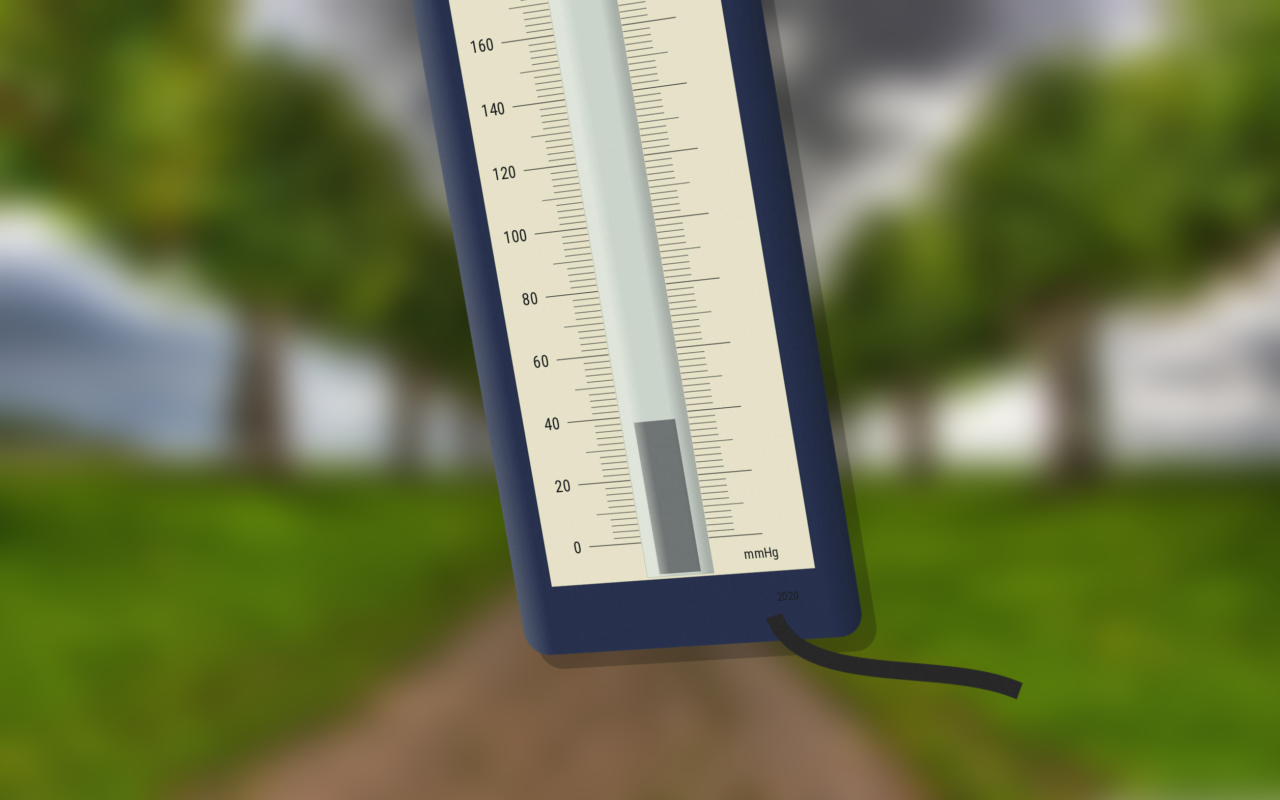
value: 38,mmHg
